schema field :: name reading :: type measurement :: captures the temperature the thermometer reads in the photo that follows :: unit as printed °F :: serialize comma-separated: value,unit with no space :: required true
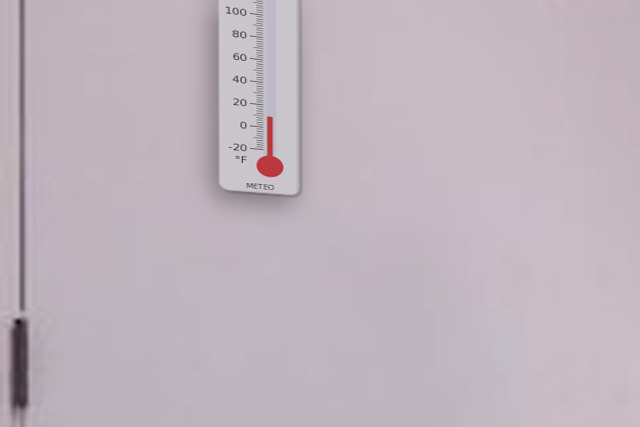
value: 10,°F
